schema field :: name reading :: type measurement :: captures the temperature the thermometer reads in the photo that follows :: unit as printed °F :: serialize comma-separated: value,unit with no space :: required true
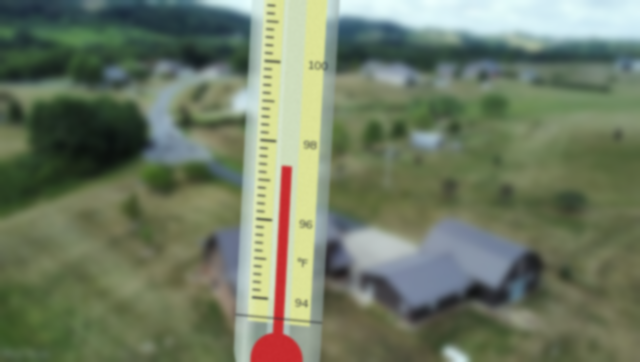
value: 97.4,°F
